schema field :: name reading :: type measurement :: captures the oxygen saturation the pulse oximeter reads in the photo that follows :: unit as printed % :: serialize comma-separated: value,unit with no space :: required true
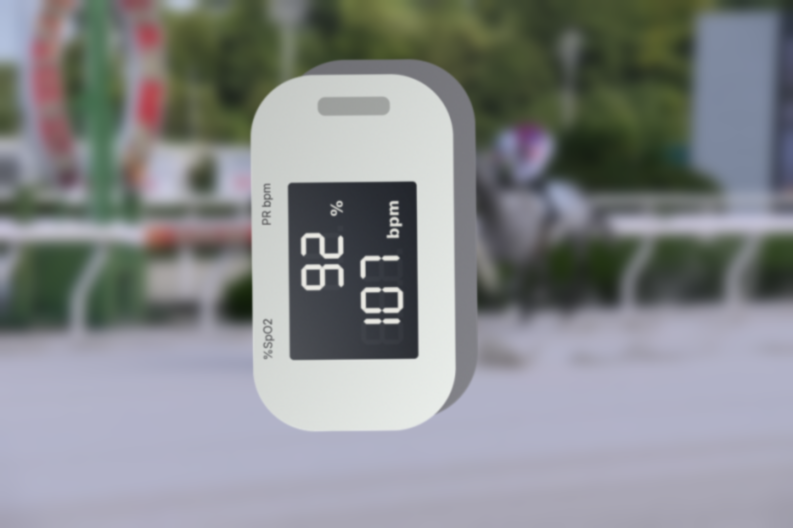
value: 92,%
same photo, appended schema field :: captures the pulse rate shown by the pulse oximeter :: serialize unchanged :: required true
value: 107,bpm
